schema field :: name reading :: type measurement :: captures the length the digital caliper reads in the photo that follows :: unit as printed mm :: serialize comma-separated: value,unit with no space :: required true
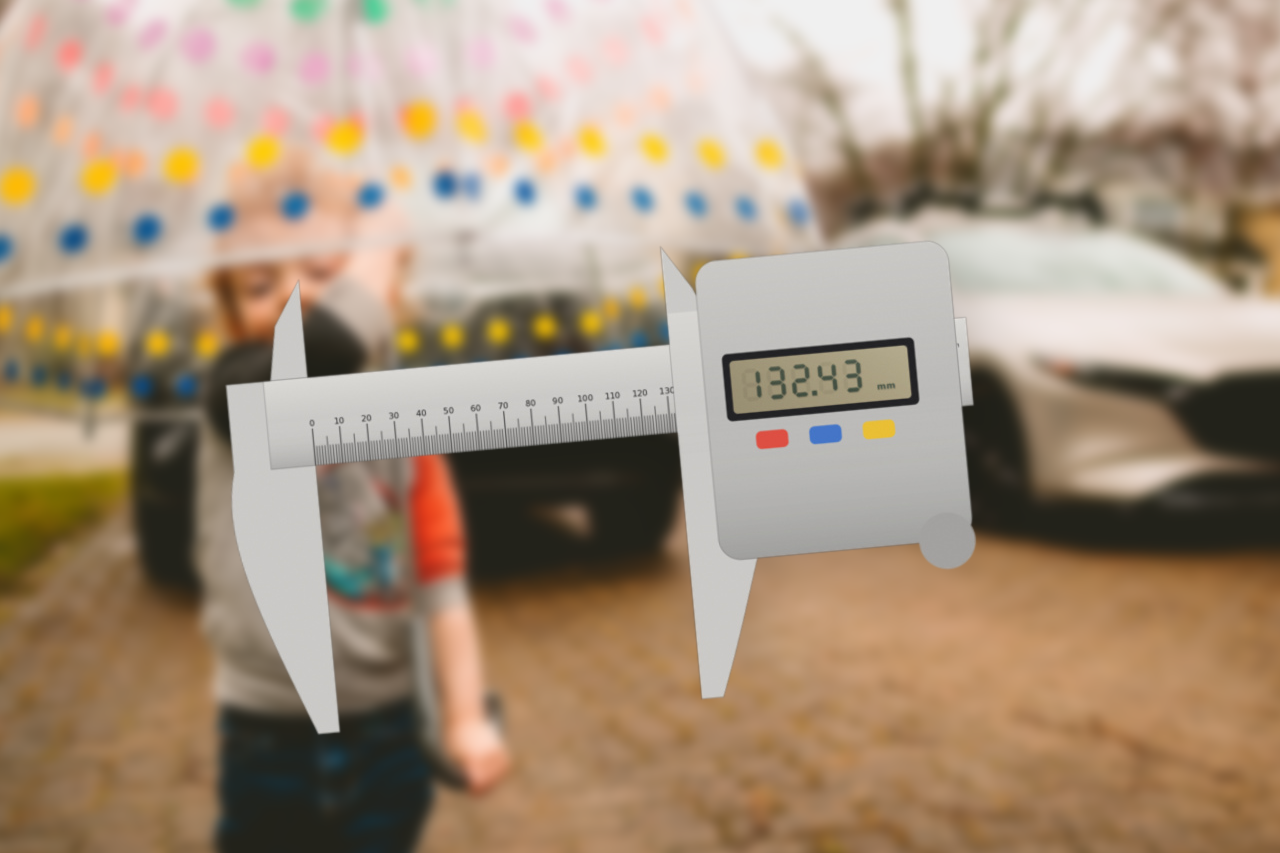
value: 132.43,mm
